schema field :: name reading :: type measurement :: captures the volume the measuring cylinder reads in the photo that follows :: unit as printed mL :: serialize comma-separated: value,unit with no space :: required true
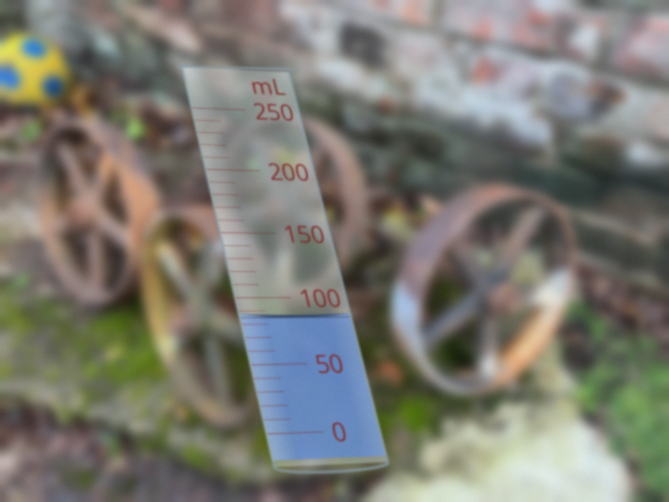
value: 85,mL
